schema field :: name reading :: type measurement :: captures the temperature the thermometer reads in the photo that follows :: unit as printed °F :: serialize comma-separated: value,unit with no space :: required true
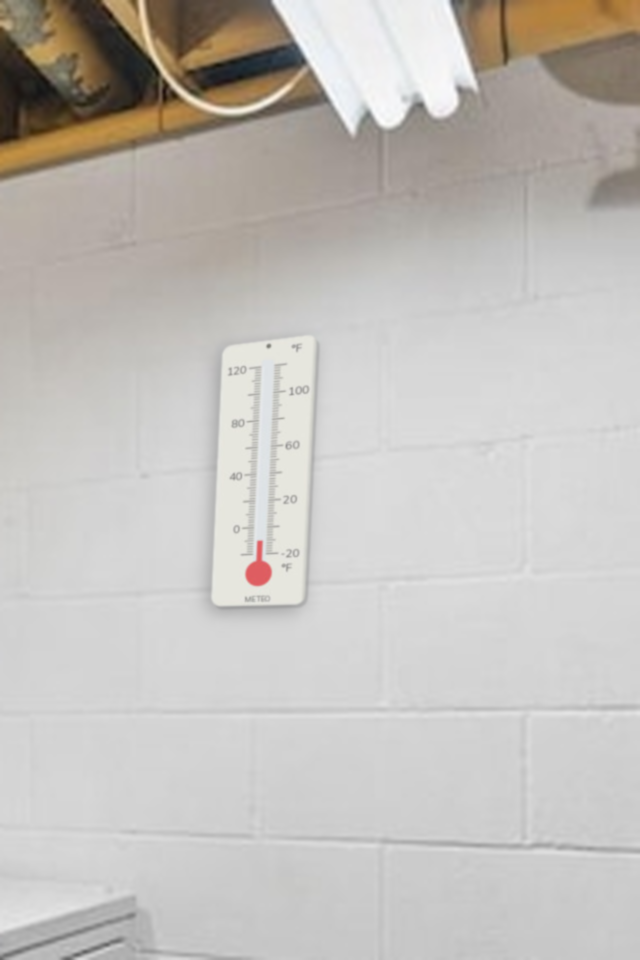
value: -10,°F
